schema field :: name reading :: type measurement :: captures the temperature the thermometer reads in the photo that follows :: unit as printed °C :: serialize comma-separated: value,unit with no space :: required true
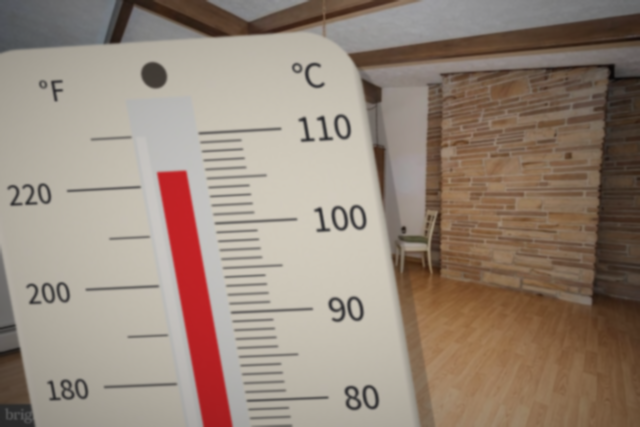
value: 106,°C
